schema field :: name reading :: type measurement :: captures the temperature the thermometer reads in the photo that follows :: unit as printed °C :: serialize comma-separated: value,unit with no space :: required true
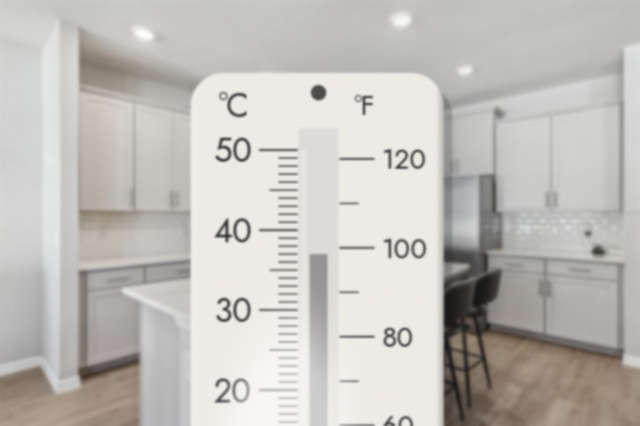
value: 37,°C
